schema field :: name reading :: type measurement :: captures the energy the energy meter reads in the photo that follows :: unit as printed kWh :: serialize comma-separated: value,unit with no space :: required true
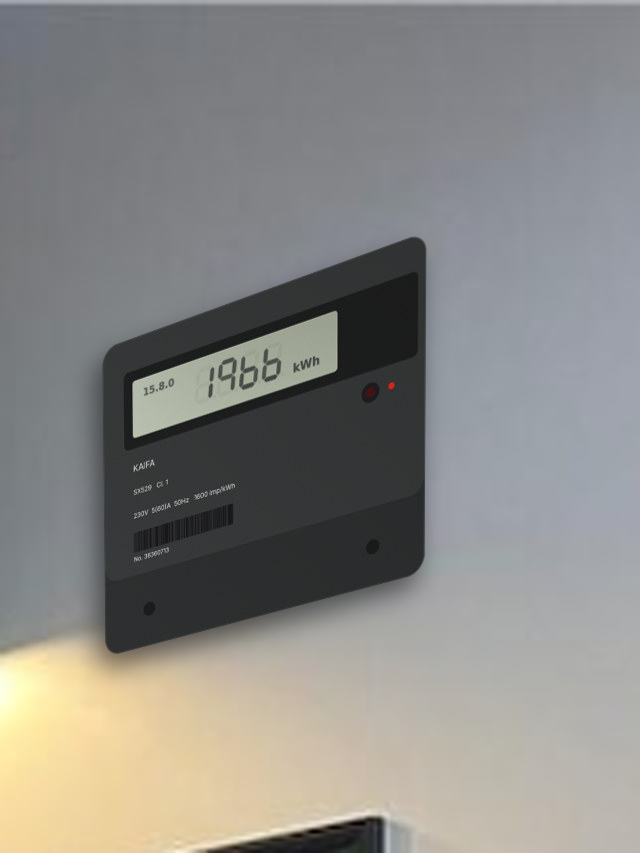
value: 1966,kWh
